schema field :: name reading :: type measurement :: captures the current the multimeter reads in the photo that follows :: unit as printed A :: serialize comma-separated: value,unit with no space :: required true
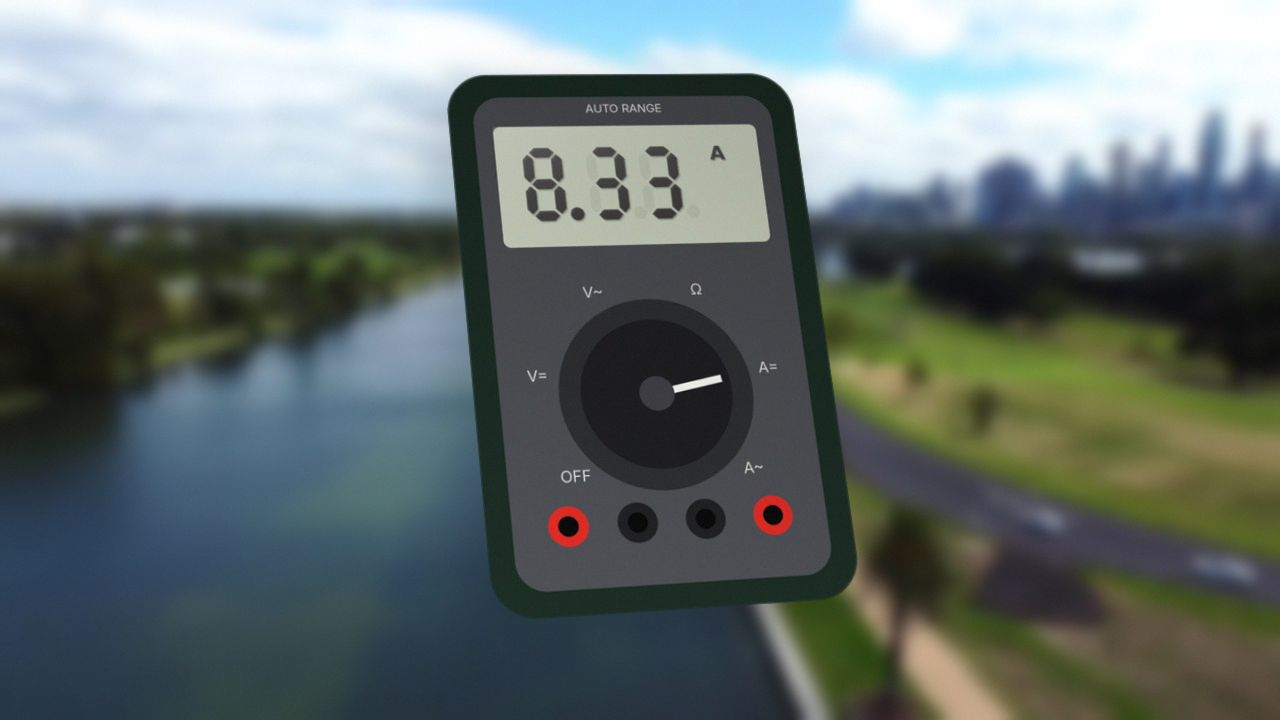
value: 8.33,A
